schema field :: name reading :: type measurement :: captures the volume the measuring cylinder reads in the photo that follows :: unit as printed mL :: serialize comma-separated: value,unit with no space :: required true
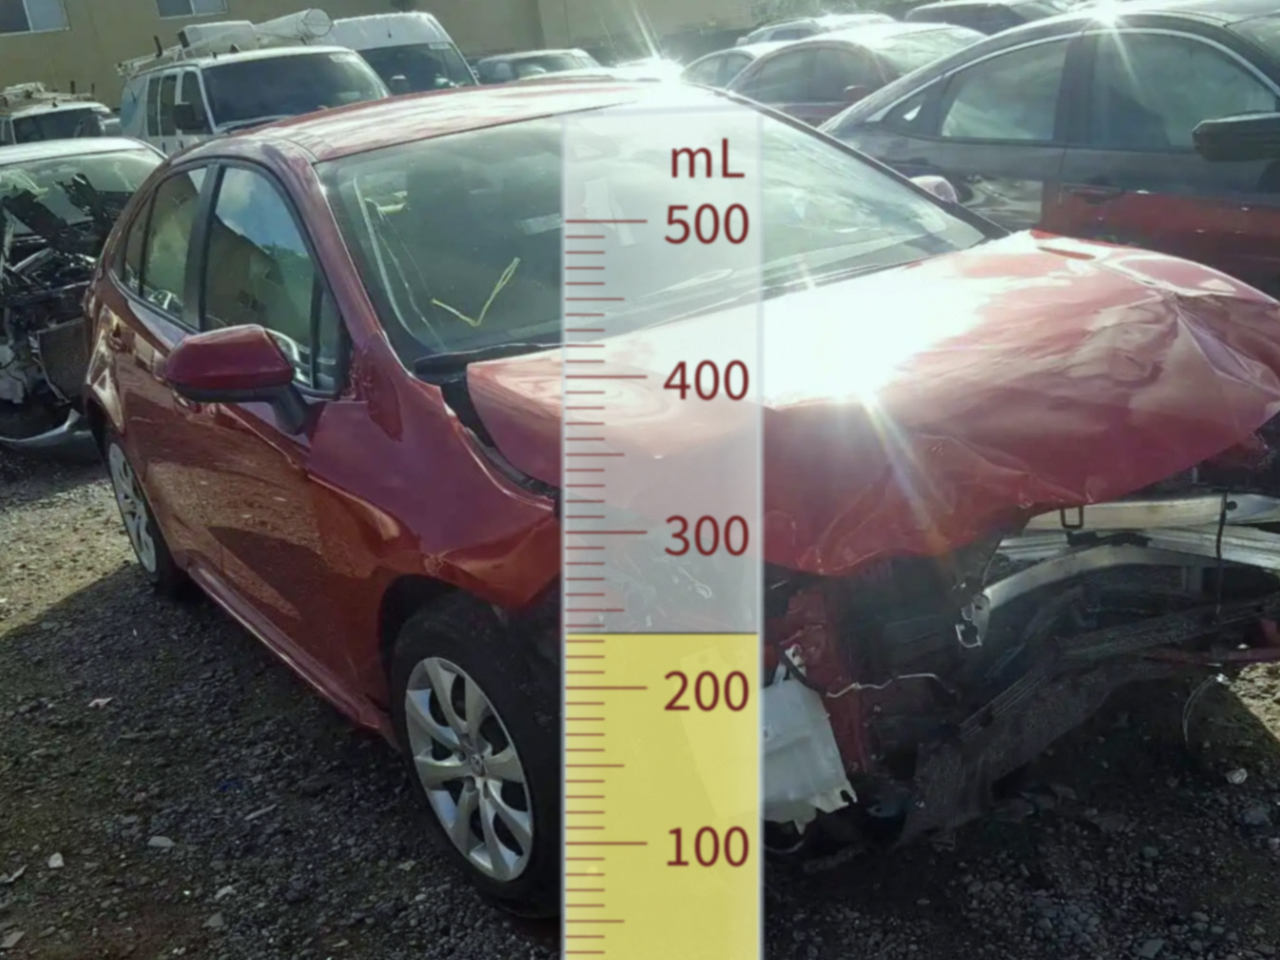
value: 235,mL
